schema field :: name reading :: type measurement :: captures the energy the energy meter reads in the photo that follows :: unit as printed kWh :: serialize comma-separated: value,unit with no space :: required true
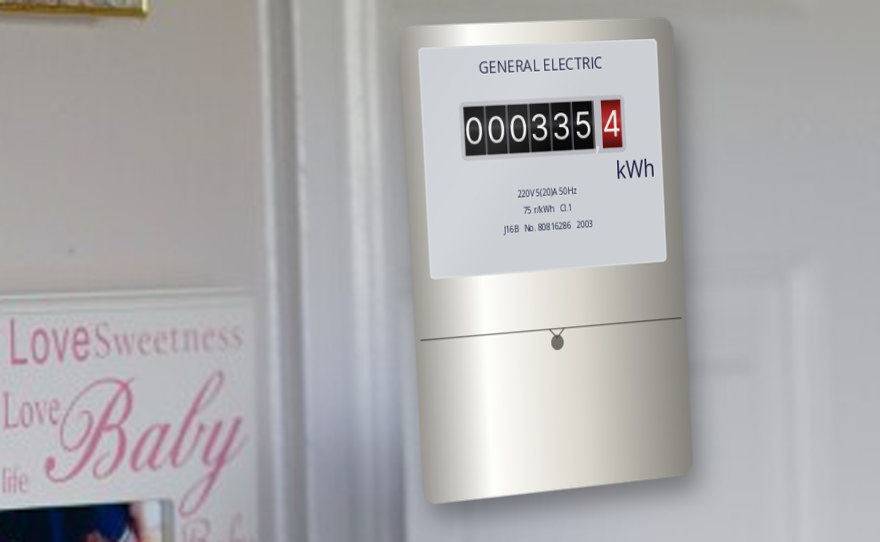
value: 335.4,kWh
